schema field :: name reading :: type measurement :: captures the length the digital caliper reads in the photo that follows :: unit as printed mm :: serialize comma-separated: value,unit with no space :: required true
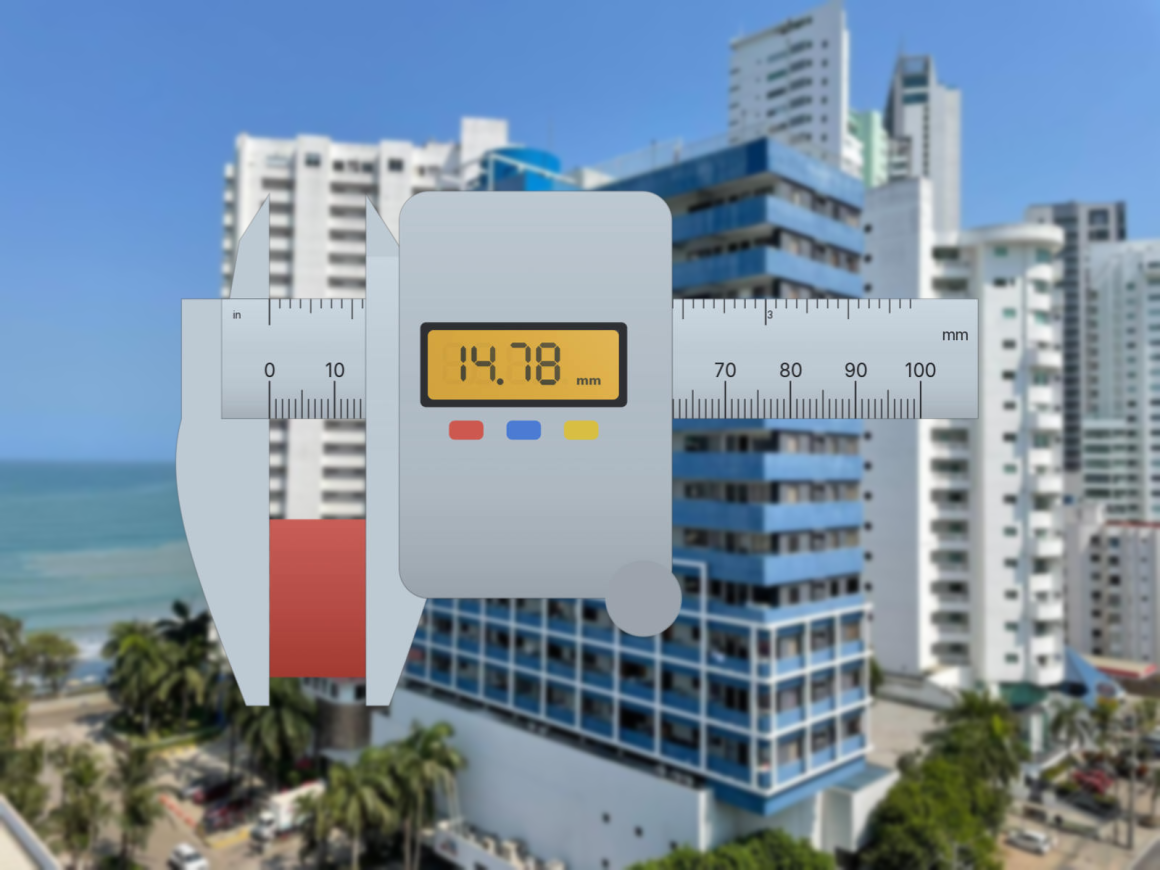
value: 14.78,mm
